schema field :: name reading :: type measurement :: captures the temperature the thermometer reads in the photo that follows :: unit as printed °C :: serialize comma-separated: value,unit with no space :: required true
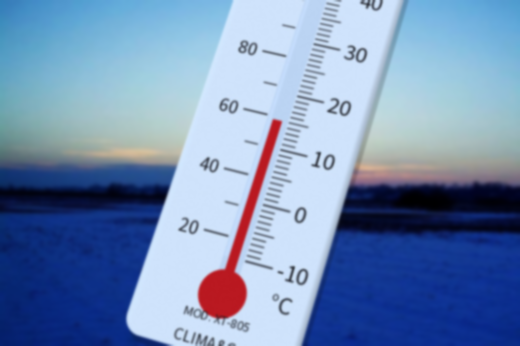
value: 15,°C
